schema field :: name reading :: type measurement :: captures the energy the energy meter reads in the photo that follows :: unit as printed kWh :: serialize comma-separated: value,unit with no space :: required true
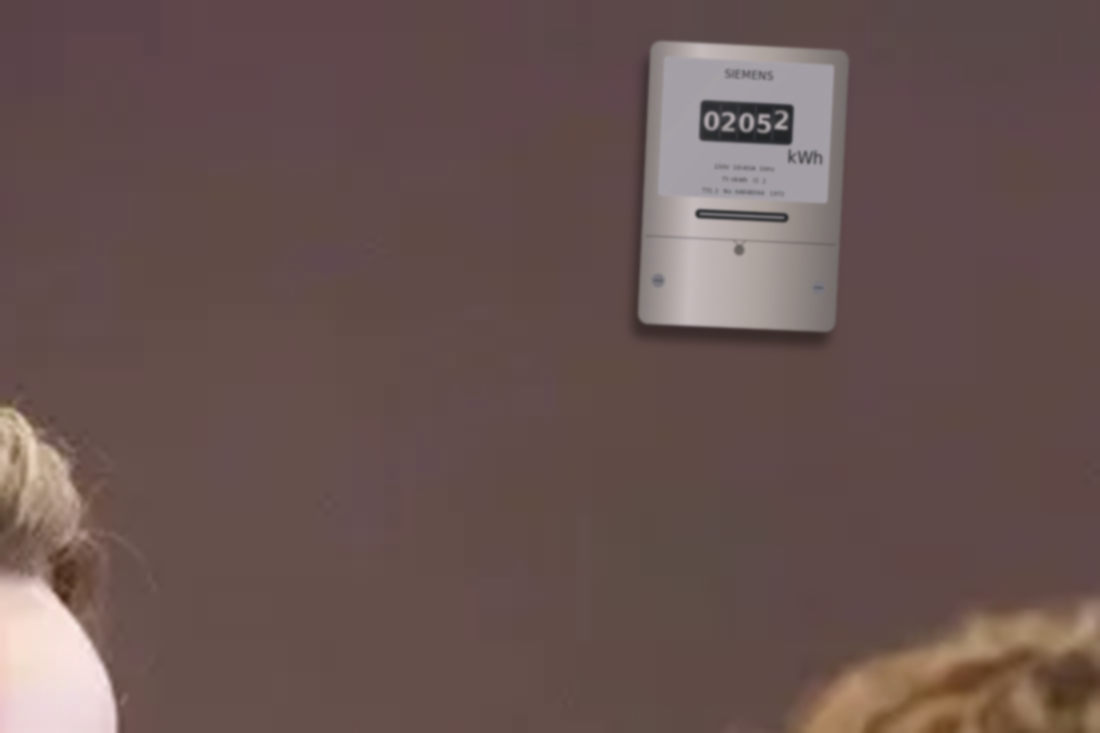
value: 2052,kWh
